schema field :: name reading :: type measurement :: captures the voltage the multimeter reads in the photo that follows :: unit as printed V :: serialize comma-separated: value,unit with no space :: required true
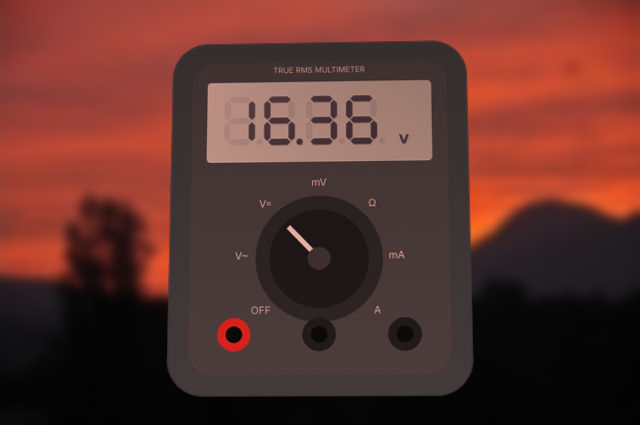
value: 16.36,V
